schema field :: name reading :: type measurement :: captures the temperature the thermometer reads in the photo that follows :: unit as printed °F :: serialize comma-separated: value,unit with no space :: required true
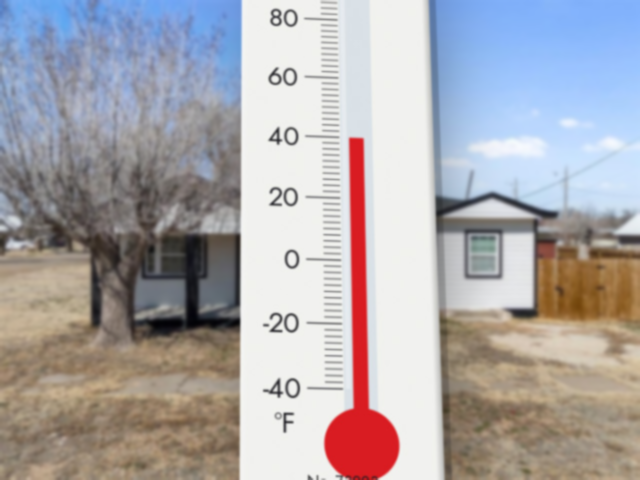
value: 40,°F
